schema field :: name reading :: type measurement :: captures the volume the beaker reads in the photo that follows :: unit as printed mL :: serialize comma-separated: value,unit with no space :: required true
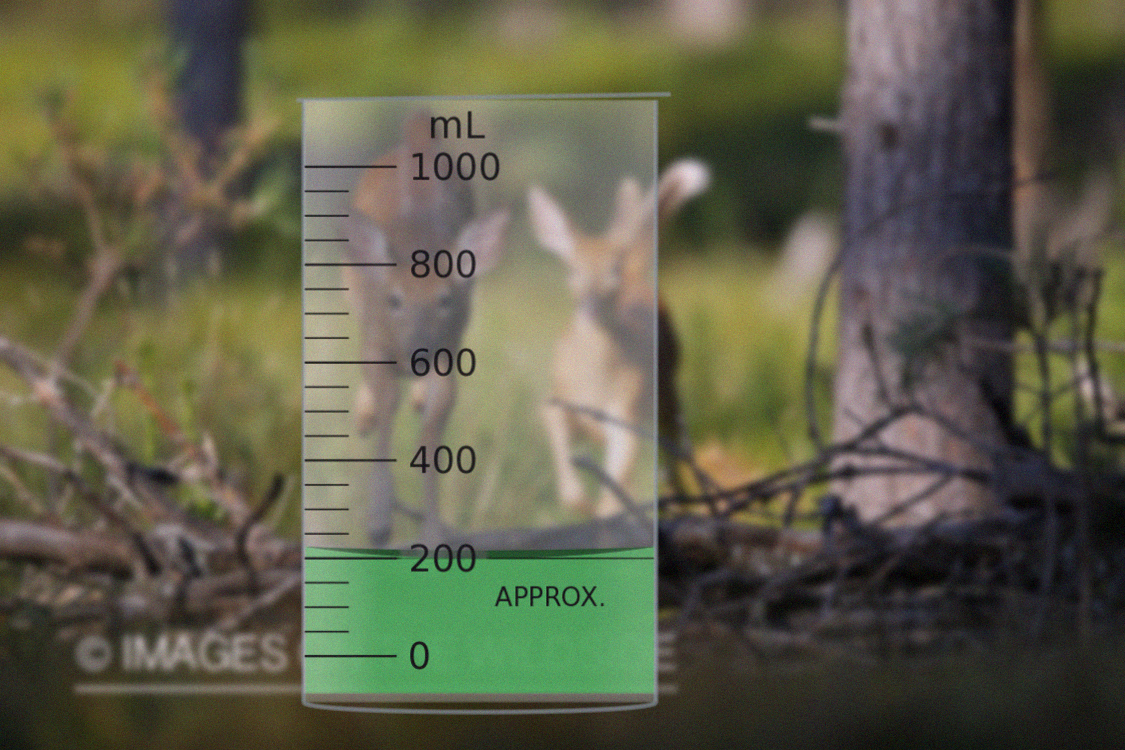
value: 200,mL
